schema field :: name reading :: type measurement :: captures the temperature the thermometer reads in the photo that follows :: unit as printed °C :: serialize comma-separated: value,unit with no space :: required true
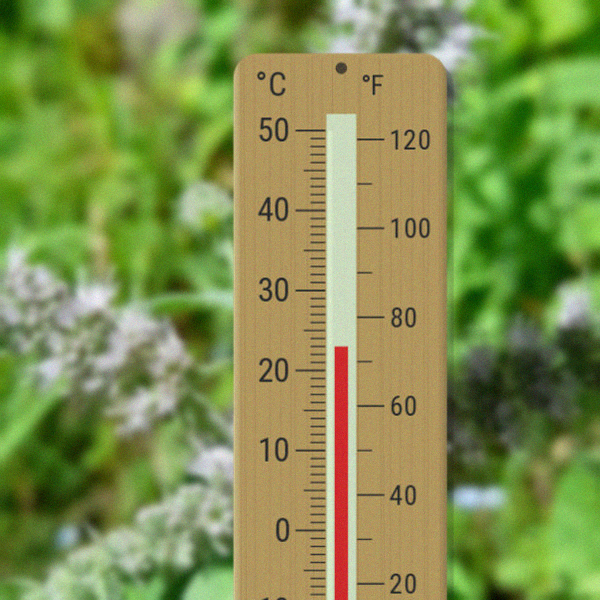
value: 23,°C
